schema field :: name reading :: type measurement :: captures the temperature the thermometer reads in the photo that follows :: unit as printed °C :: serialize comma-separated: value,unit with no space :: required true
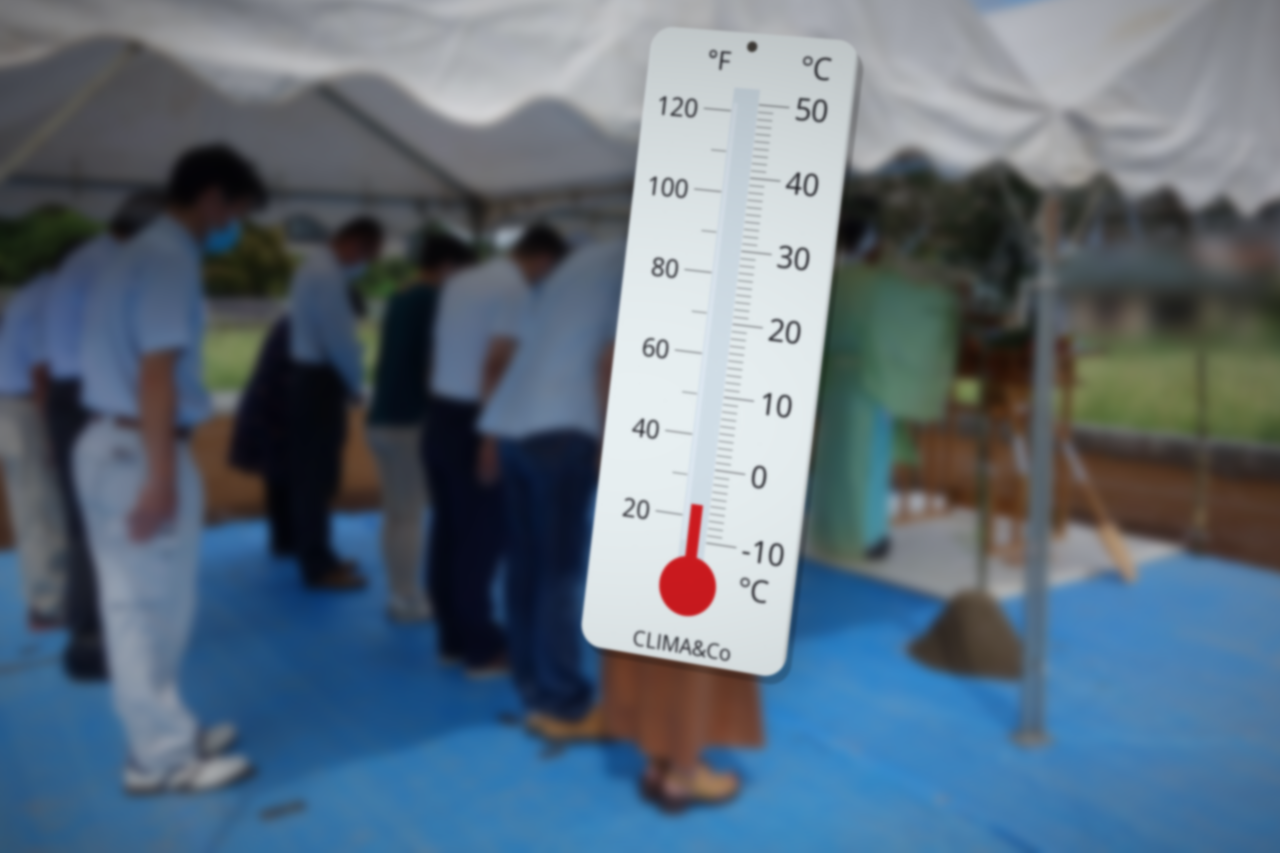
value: -5,°C
